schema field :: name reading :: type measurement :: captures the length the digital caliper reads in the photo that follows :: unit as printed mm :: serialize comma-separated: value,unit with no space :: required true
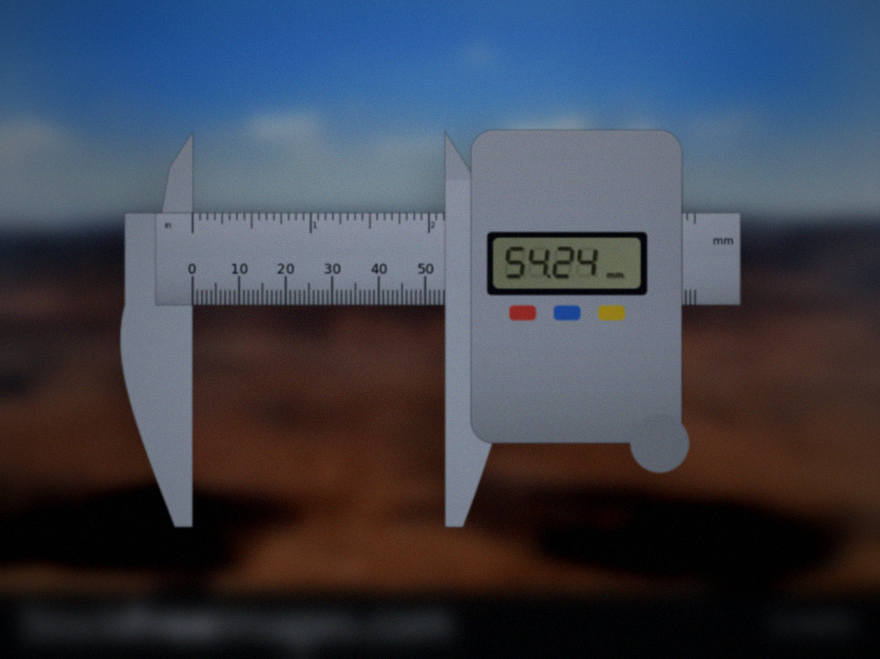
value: 54.24,mm
